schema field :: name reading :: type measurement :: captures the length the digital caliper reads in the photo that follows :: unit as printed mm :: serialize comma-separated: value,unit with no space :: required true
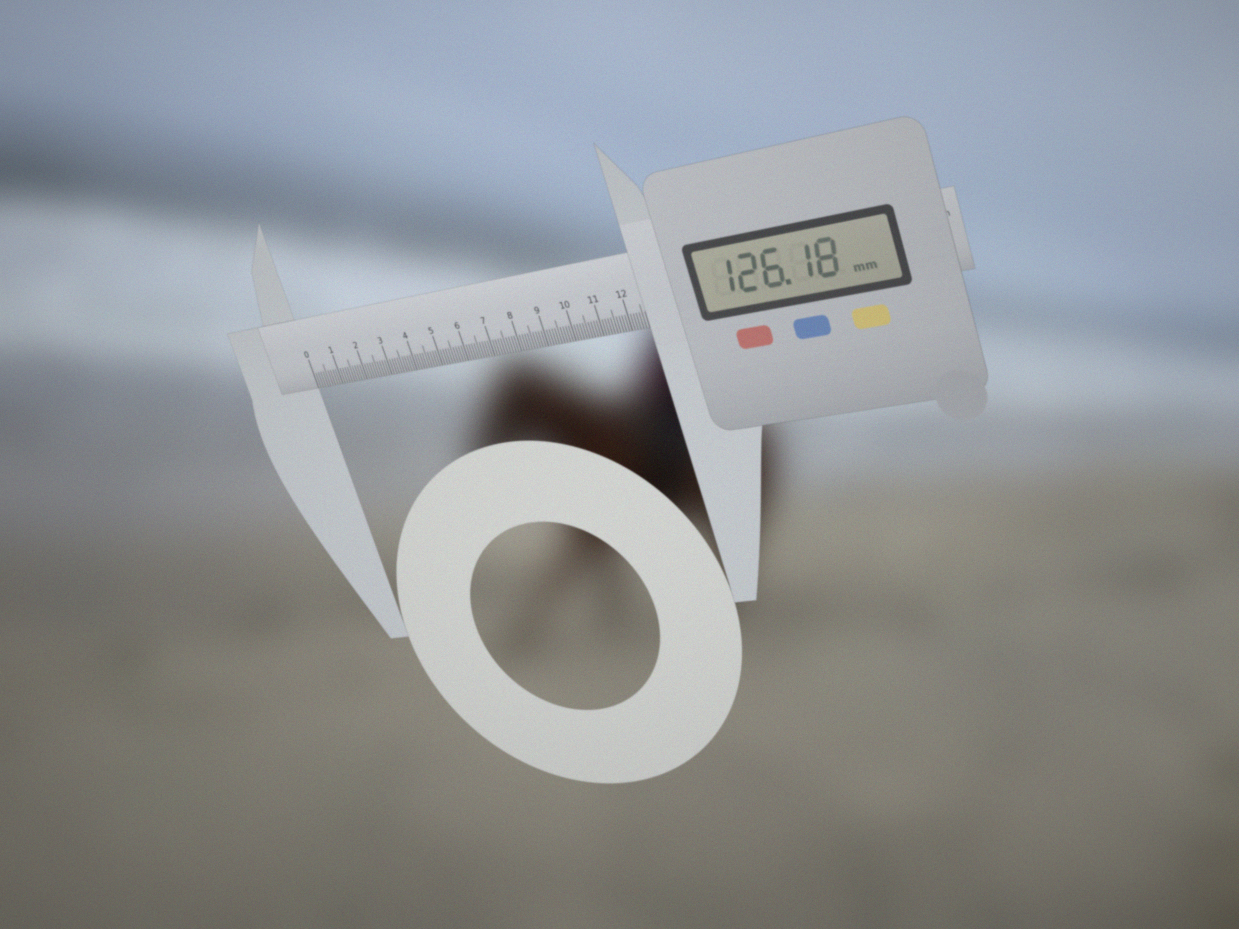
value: 126.18,mm
